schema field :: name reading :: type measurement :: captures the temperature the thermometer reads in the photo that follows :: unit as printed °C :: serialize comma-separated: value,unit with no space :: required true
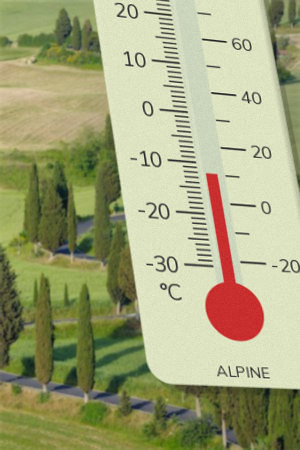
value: -12,°C
